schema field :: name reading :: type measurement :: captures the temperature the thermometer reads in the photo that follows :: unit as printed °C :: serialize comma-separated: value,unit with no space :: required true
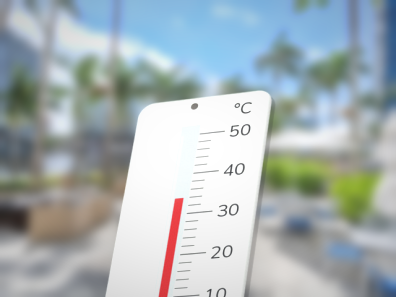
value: 34,°C
